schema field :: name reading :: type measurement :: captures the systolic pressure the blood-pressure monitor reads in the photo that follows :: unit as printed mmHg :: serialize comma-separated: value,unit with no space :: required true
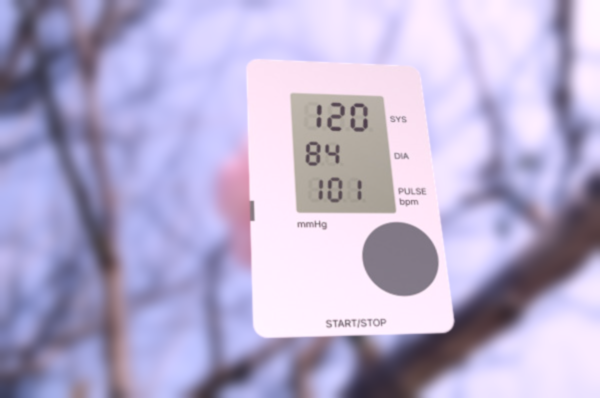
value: 120,mmHg
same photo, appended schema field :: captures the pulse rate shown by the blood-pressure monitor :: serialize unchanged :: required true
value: 101,bpm
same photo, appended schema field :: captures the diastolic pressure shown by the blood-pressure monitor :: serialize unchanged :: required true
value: 84,mmHg
